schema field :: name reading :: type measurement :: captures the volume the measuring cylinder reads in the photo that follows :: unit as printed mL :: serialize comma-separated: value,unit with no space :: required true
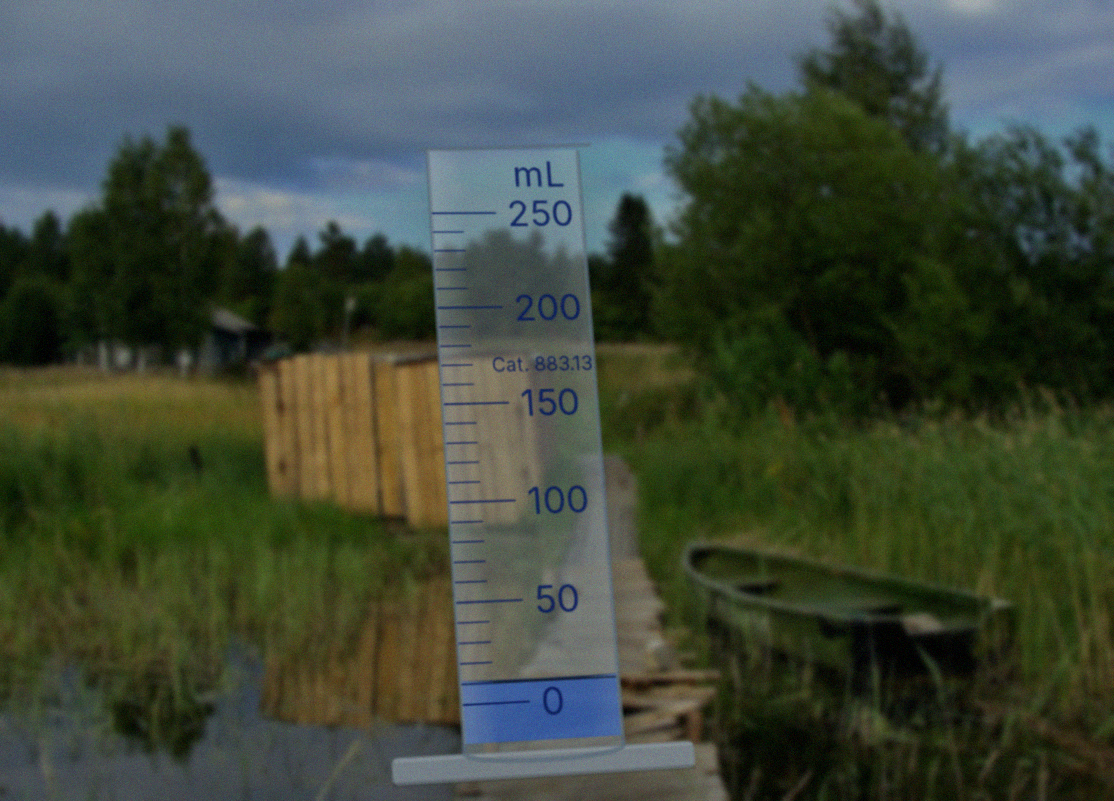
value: 10,mL
